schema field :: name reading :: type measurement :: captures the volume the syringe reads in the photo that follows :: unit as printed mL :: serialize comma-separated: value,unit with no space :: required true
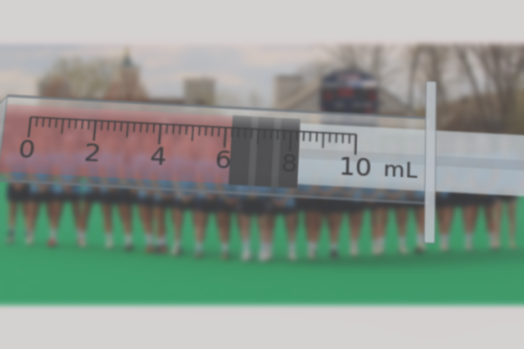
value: 6.2,mL
